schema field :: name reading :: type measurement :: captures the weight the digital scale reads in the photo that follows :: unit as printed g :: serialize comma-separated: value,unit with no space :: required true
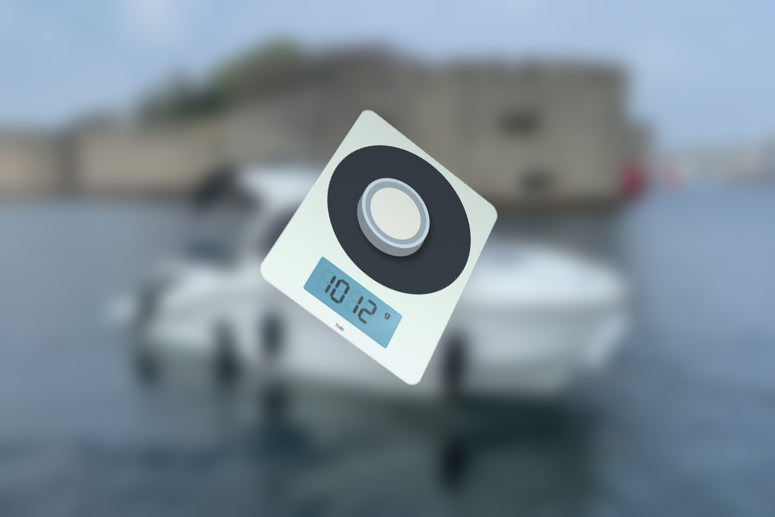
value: 1012,g
